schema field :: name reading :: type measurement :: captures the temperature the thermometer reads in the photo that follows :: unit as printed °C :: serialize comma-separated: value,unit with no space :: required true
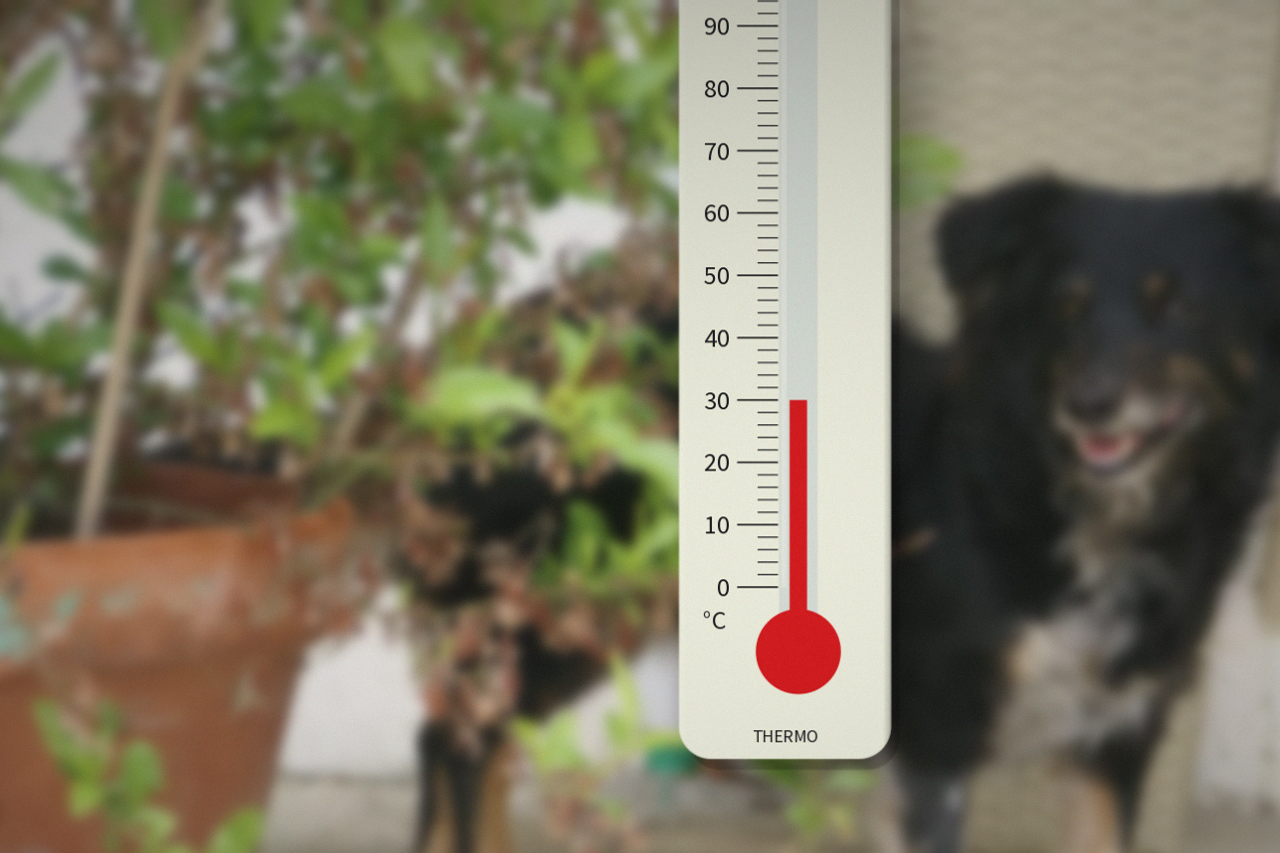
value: 30,°C
